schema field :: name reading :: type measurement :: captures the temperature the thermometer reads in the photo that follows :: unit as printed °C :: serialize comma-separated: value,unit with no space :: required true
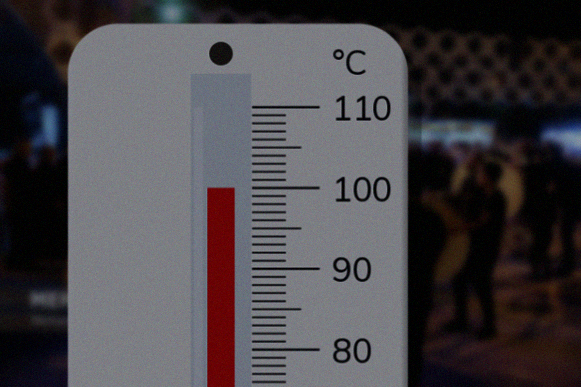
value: 100,°C
